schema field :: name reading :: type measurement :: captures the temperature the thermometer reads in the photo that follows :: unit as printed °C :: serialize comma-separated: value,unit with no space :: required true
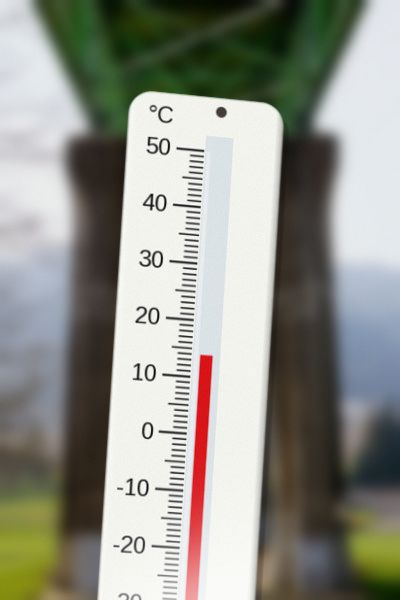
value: 14,°C
